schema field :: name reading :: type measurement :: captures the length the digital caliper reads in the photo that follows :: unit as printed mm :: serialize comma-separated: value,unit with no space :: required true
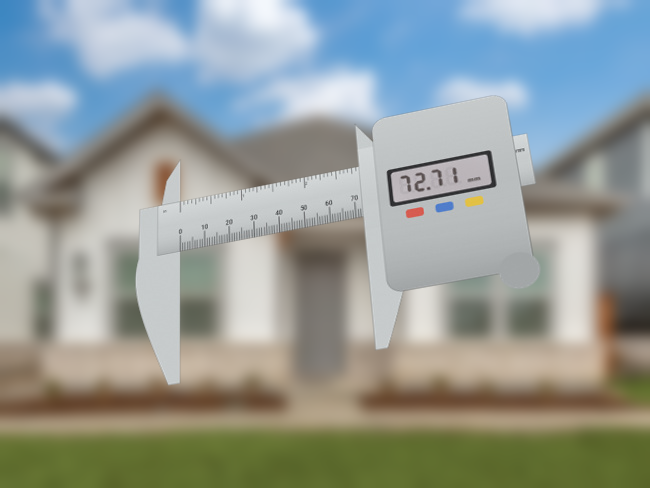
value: 72.71,mm
